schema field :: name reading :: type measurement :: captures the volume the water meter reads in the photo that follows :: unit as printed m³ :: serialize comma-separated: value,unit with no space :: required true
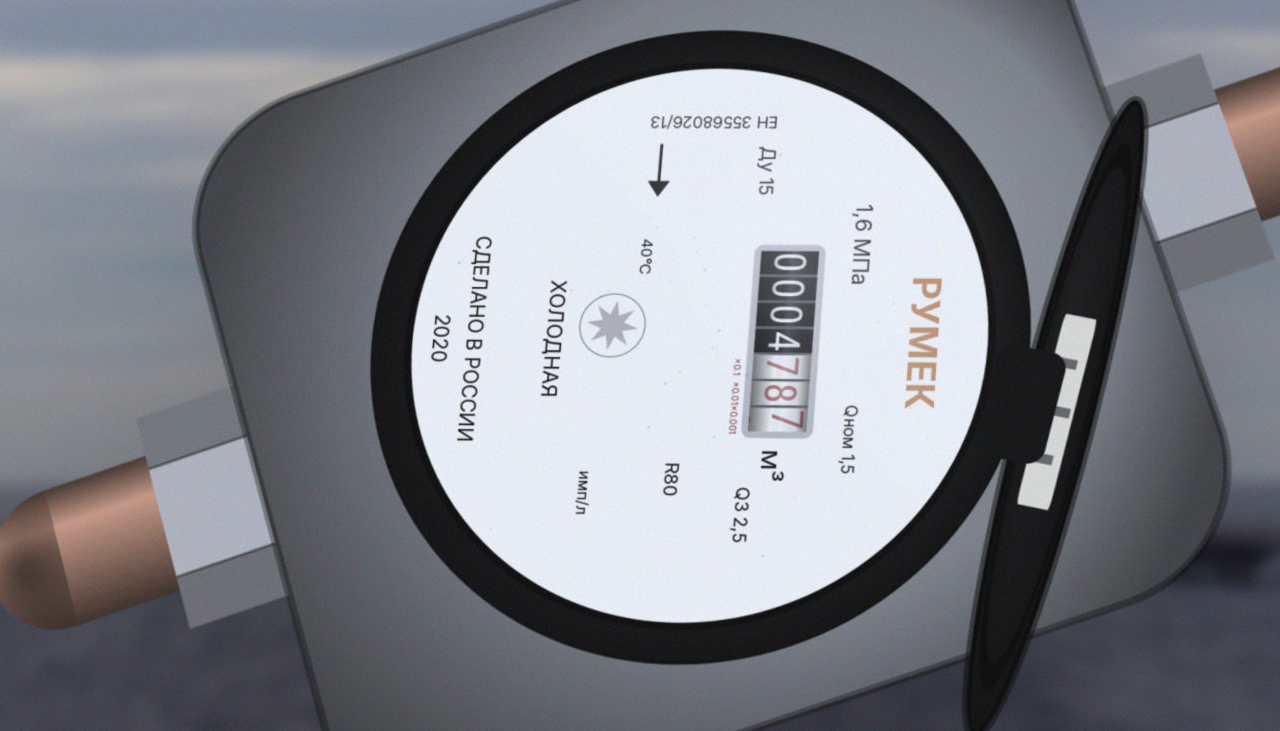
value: 4.787,m³
